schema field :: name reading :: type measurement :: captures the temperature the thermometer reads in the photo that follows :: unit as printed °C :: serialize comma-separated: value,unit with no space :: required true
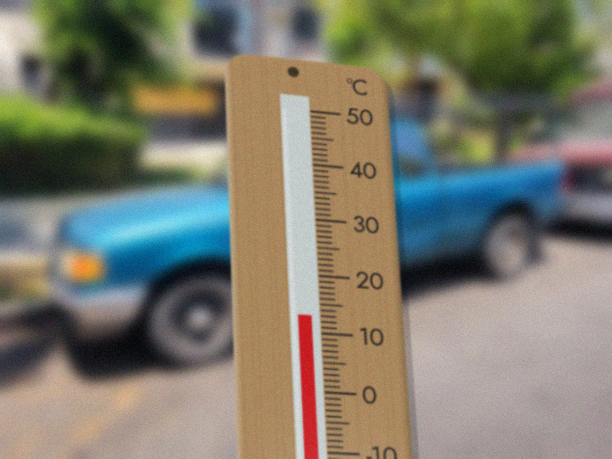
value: 13,°C
